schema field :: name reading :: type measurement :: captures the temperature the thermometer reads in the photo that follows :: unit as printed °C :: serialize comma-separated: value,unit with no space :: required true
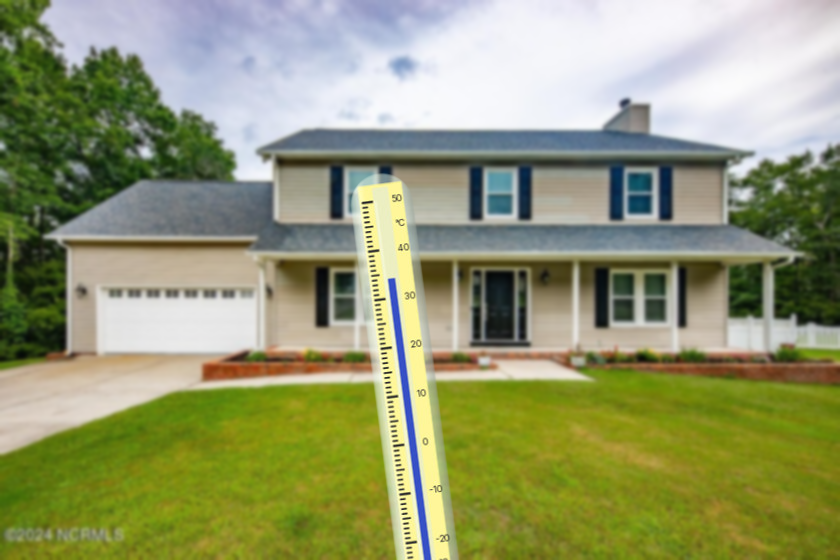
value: 34,°C
